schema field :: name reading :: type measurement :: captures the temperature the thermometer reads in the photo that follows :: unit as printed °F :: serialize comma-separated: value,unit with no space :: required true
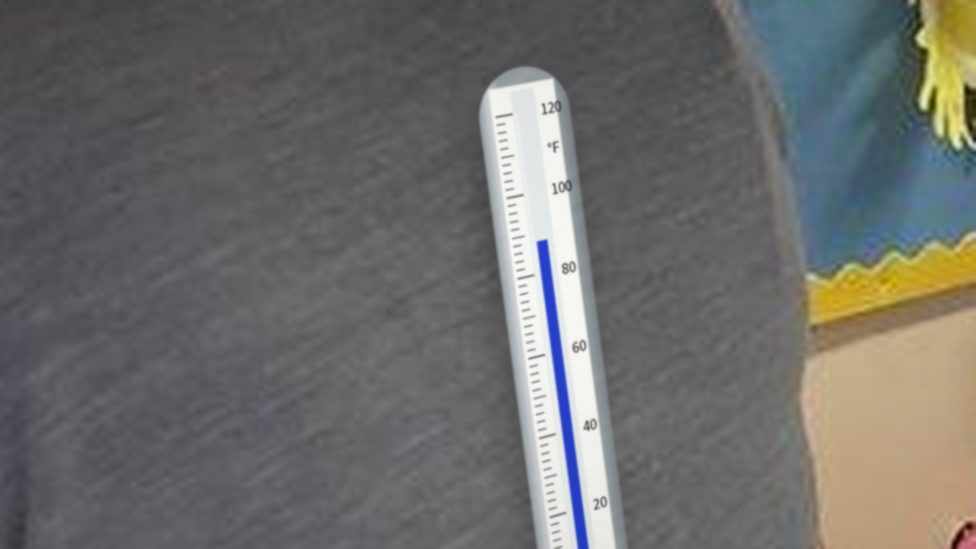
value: 88,°F
